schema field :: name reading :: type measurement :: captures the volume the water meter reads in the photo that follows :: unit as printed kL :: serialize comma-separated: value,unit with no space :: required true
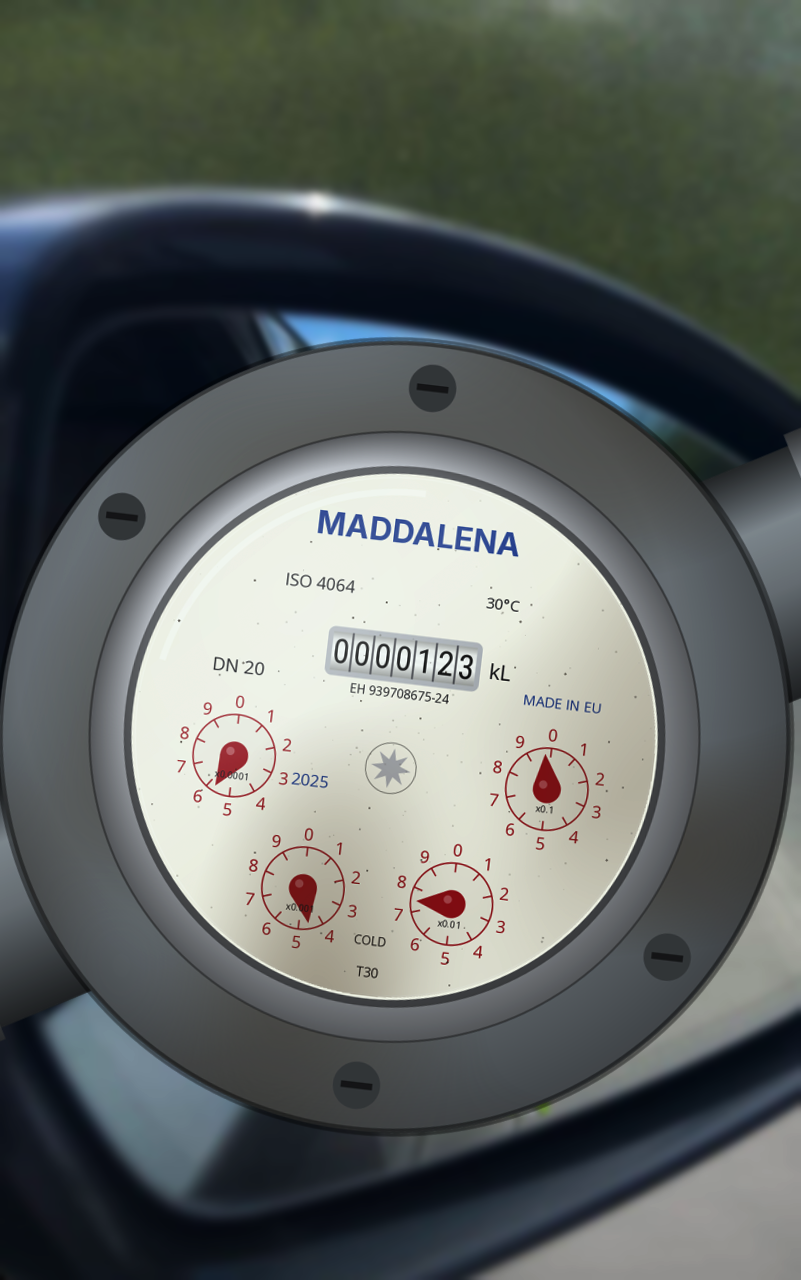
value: 122.9745,kL
